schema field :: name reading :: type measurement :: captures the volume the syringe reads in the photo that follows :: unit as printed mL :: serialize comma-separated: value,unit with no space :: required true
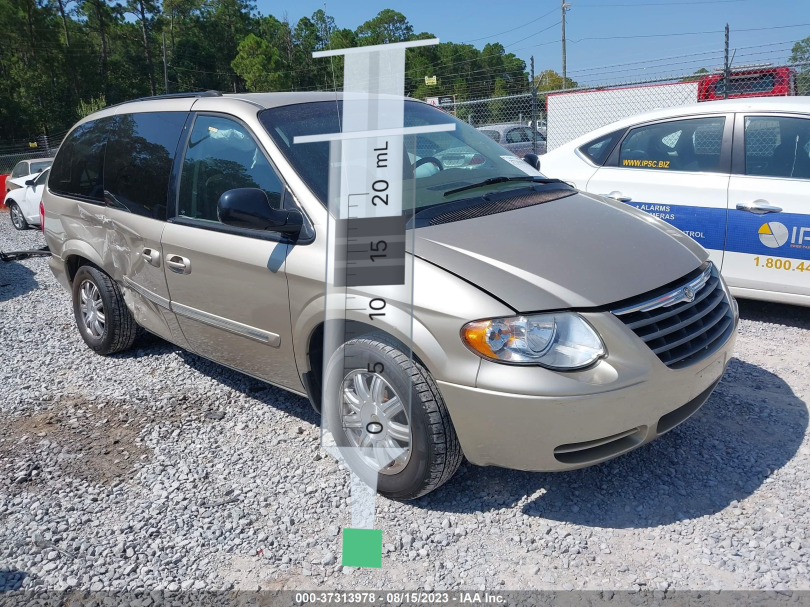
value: 12,mL
